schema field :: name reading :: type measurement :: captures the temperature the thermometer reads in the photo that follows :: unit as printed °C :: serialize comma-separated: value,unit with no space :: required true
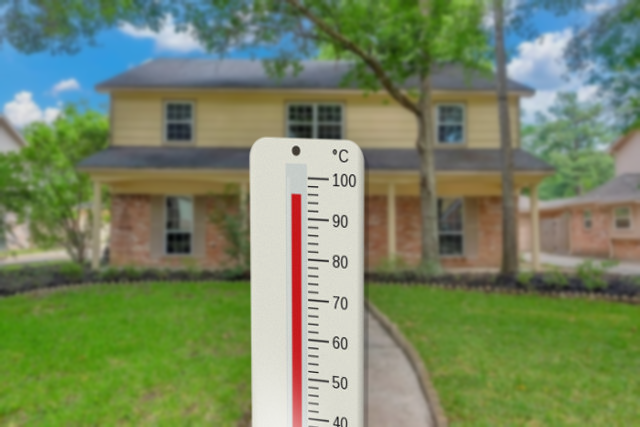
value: 96,°C
